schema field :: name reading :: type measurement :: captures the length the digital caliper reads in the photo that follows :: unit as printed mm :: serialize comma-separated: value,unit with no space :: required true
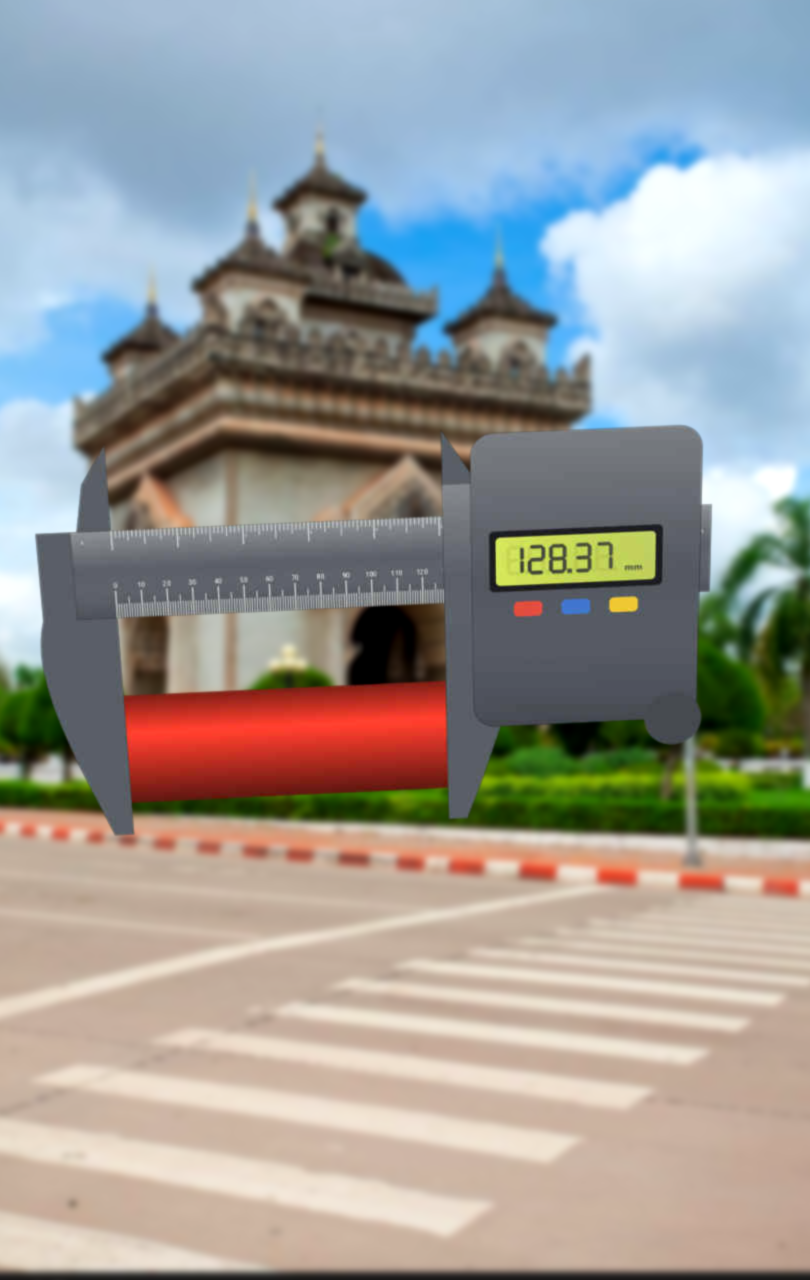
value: 128.37,mm
